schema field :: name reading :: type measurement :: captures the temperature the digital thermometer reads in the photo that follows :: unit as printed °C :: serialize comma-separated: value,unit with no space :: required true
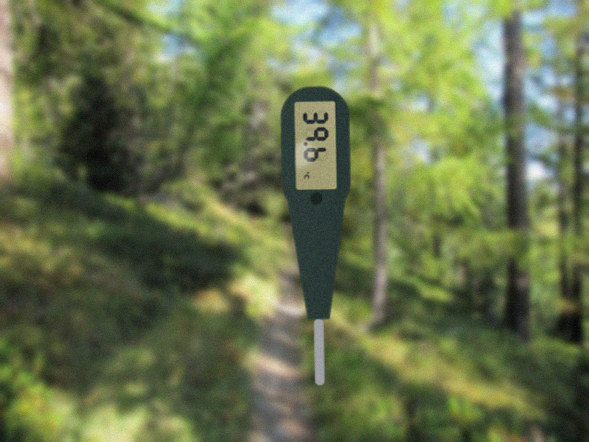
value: 39.6,°C
